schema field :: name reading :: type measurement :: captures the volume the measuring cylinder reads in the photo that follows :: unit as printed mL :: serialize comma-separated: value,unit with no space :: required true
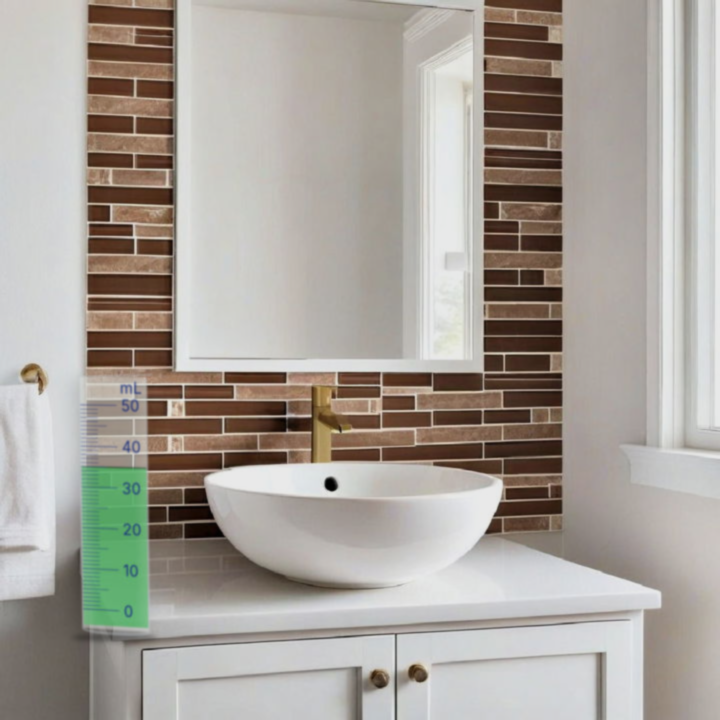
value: 35,mL
